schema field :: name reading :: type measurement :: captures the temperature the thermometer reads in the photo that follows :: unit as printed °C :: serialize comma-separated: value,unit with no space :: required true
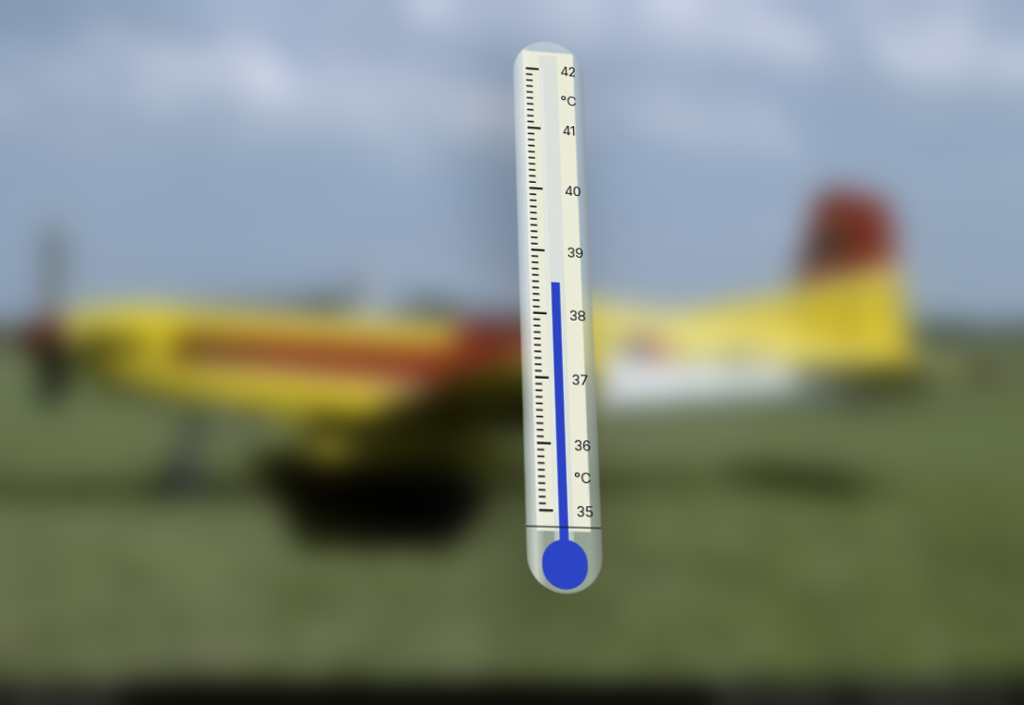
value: 38.5,°C
